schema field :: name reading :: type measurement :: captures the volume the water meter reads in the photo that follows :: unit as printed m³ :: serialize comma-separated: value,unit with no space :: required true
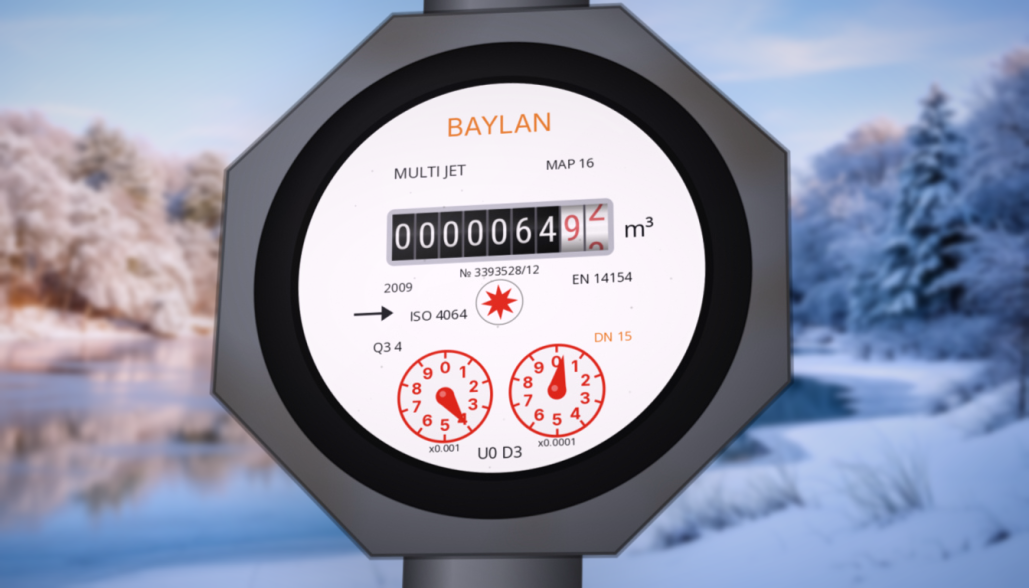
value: 64.9240,m³
